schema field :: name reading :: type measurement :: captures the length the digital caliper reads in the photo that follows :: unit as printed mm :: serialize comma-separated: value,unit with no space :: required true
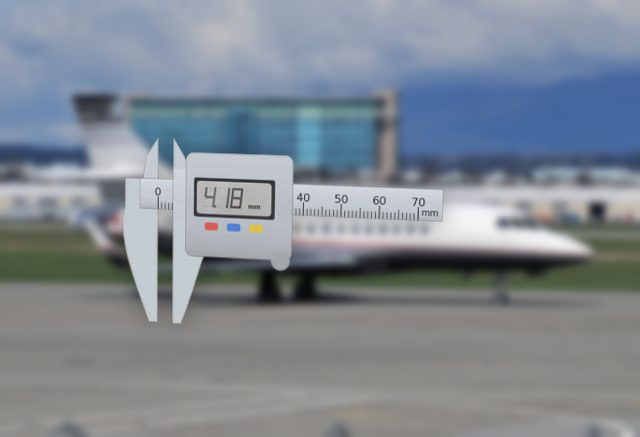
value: 4.18,mm
